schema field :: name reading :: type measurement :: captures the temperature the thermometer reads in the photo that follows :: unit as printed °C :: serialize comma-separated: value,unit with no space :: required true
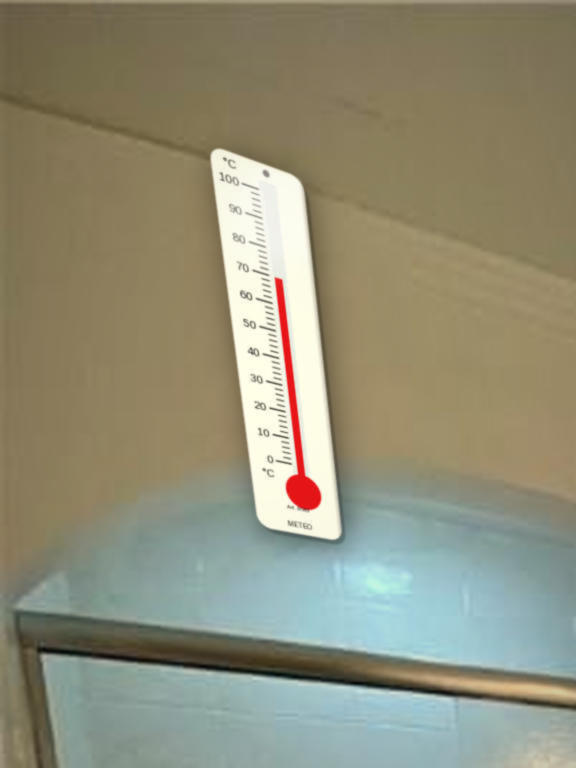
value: 70,°C
